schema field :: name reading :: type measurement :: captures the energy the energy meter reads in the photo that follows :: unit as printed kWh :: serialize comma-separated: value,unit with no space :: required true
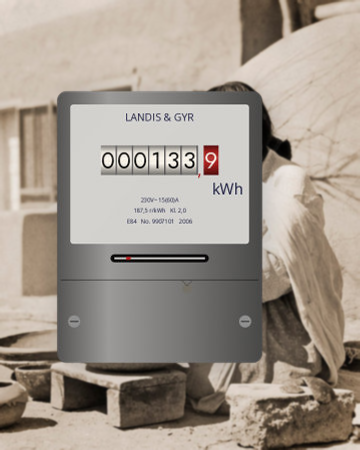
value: 133.9,kWh
